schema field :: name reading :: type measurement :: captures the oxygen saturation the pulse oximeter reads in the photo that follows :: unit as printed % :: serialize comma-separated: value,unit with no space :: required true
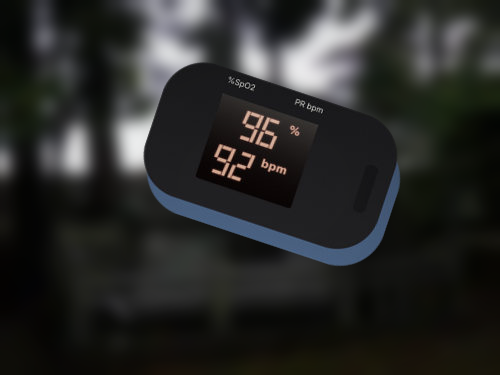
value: 96,%
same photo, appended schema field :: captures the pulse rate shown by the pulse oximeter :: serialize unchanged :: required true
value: 92,bpm
